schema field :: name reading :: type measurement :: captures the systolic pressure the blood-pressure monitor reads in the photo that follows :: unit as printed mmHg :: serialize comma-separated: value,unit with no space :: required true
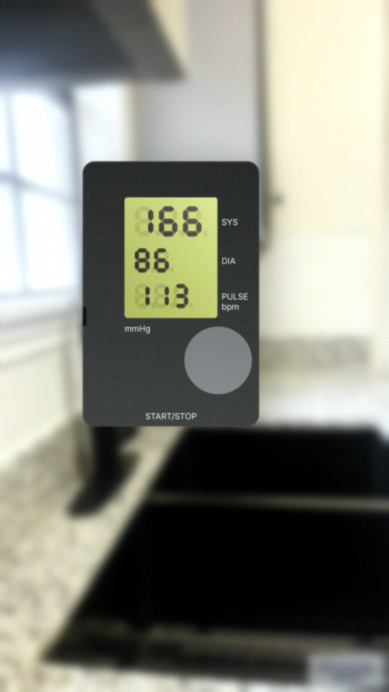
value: 166,mmHg
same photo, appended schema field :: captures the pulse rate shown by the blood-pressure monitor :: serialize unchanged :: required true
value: 113,bpm
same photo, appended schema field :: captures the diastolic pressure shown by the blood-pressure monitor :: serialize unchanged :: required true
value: 86,mmHg
